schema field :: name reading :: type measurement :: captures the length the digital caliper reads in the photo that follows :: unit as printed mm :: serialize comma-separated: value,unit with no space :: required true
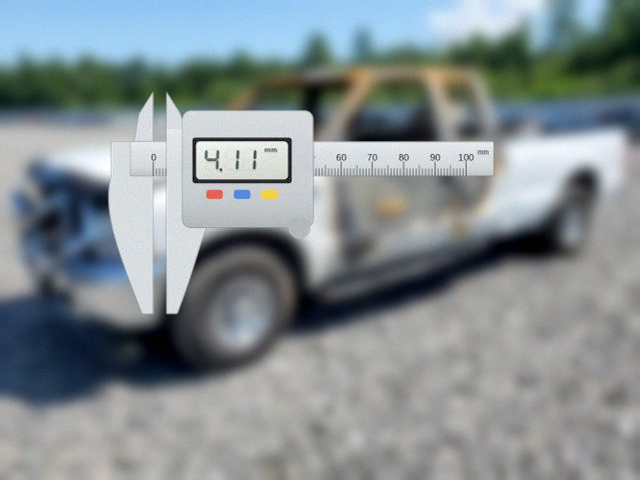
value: 4.11,mm
